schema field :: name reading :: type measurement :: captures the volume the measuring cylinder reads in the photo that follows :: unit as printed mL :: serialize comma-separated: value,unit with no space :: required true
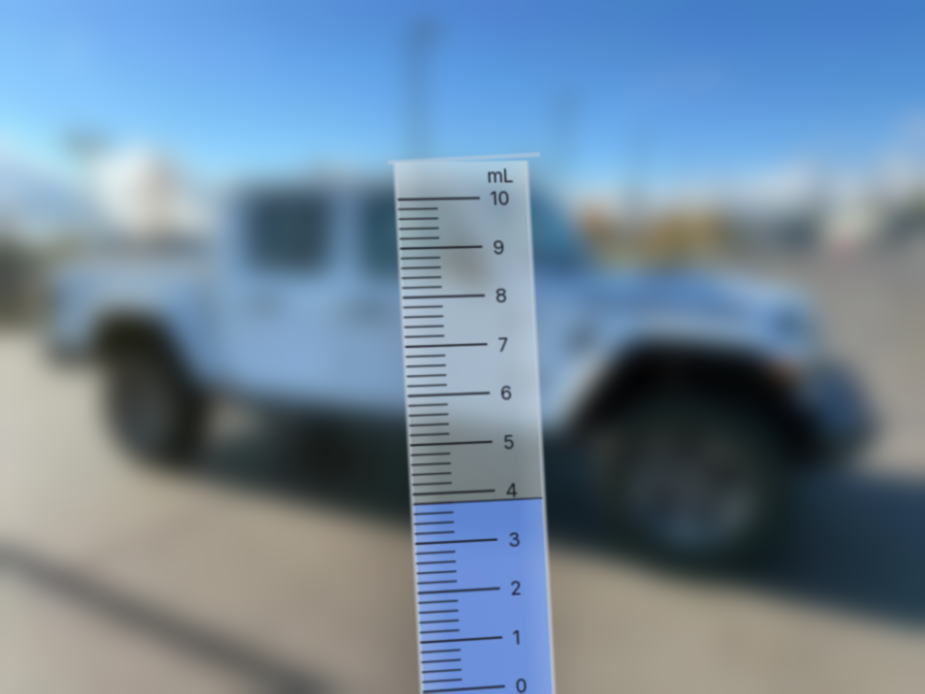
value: 3.8,mL
